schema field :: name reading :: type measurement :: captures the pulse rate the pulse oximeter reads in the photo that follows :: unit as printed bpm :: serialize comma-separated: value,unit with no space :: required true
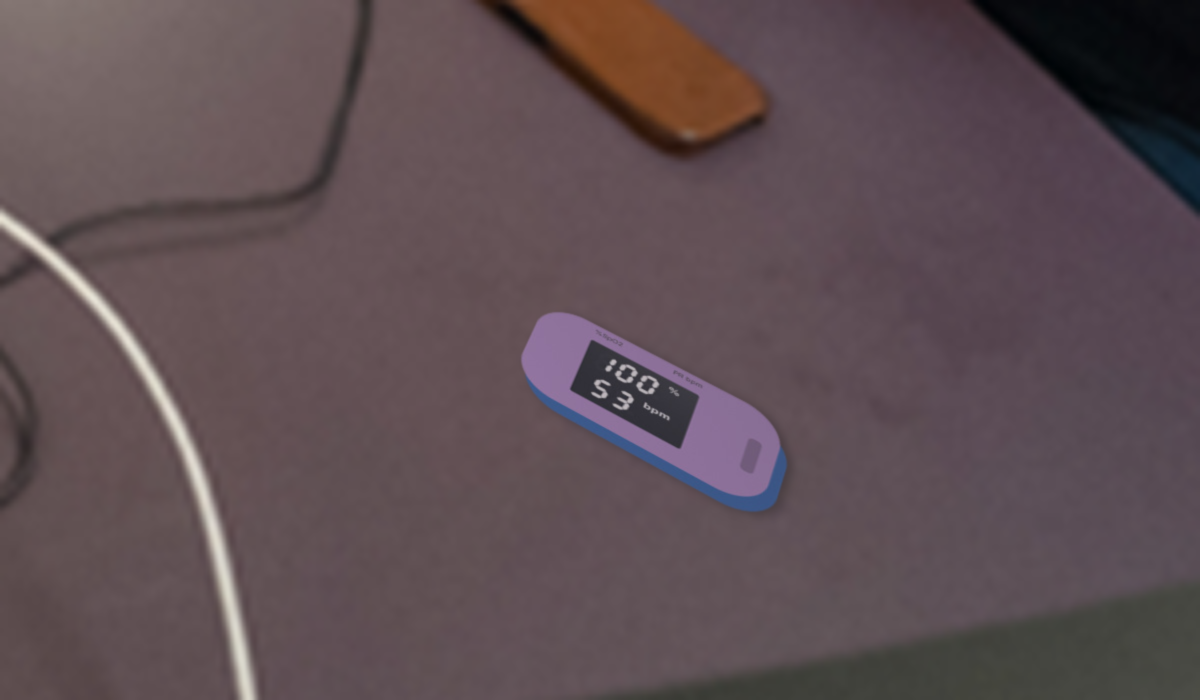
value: 53,bpm
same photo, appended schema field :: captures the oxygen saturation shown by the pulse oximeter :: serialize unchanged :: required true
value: 100,%
